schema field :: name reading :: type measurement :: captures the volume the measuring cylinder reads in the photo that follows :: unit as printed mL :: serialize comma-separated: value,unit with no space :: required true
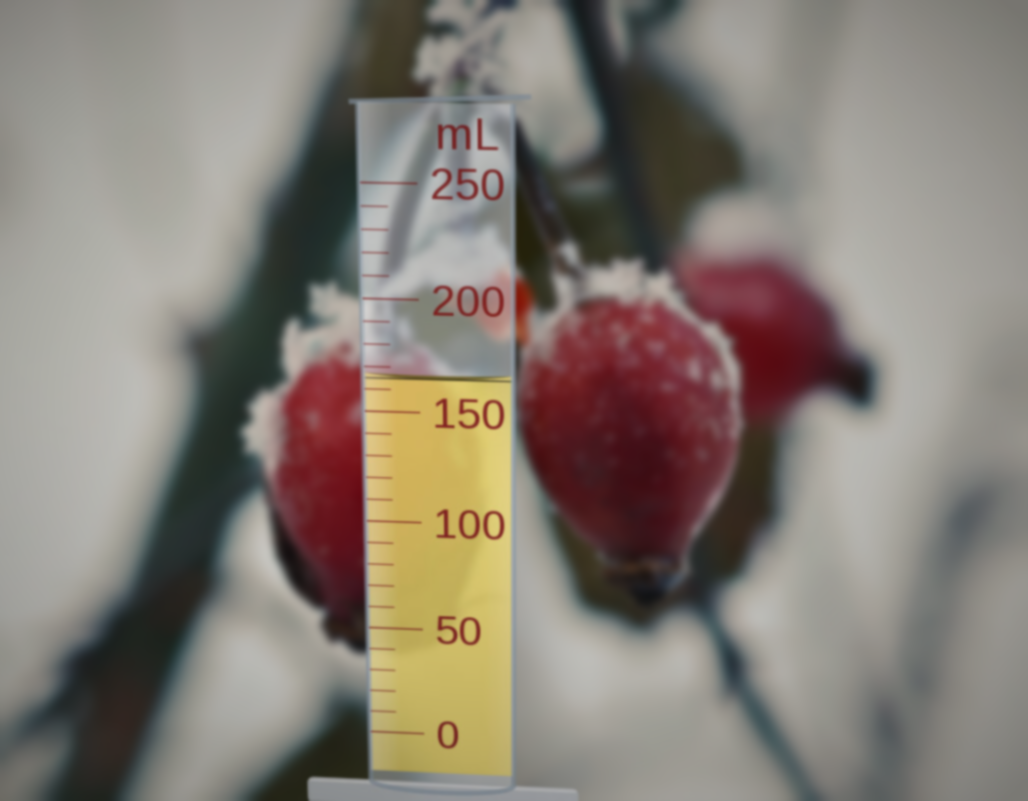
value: 165,mL
